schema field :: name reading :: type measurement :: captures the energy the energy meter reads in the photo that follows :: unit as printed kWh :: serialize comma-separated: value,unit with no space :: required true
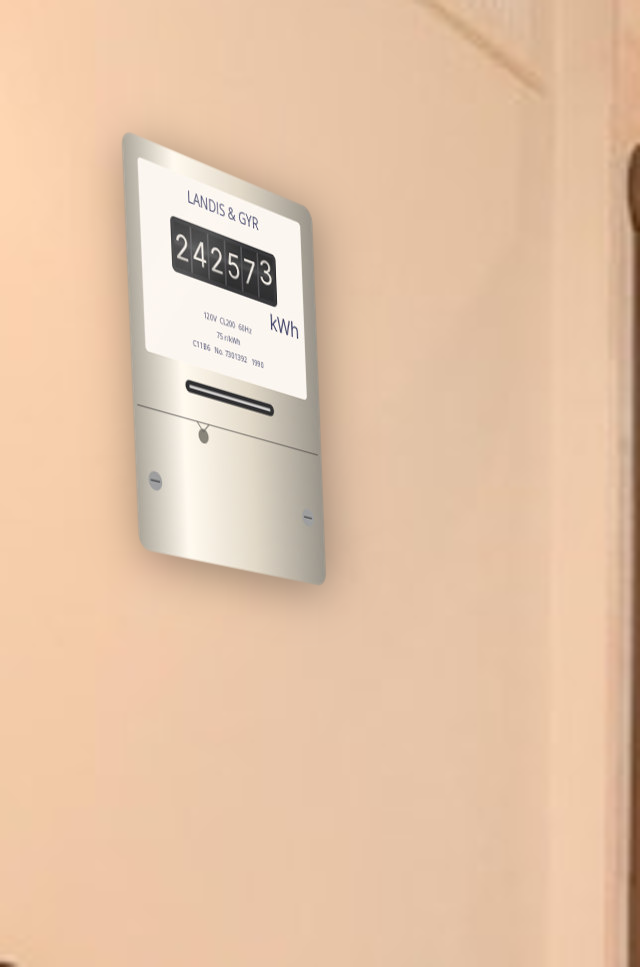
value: 242573,kWh
